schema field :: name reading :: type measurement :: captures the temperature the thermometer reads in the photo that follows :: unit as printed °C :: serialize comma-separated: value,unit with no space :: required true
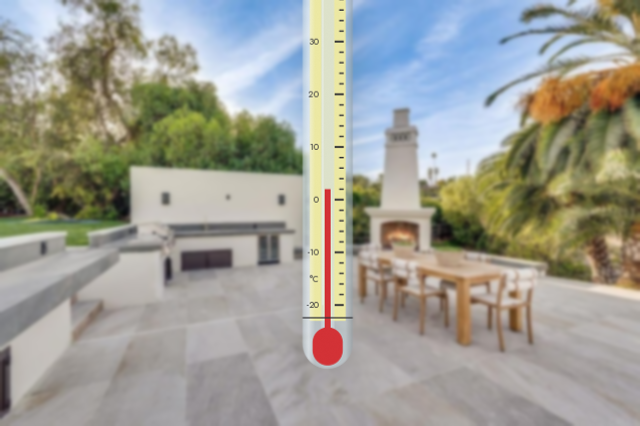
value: 2,°C
